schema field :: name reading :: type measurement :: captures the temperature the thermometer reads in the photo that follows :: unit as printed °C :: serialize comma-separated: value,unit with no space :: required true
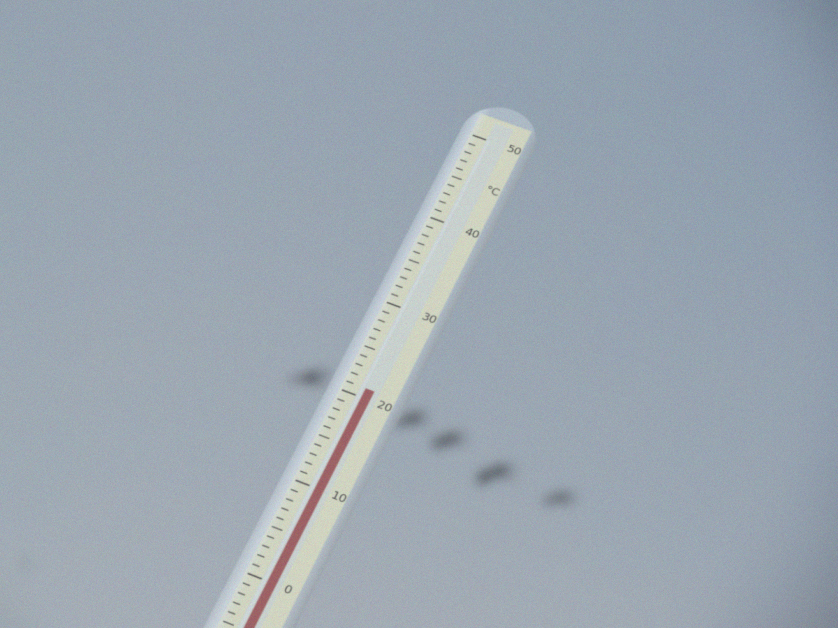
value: 21,°C
